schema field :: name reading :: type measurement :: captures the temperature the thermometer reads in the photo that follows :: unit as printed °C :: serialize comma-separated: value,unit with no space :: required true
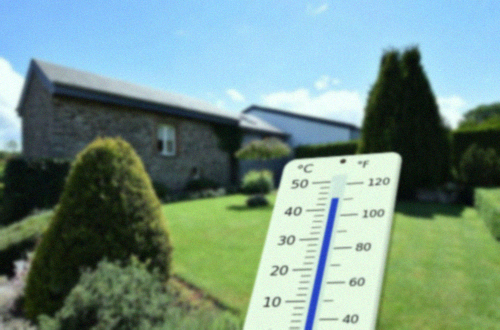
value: 44,°C
